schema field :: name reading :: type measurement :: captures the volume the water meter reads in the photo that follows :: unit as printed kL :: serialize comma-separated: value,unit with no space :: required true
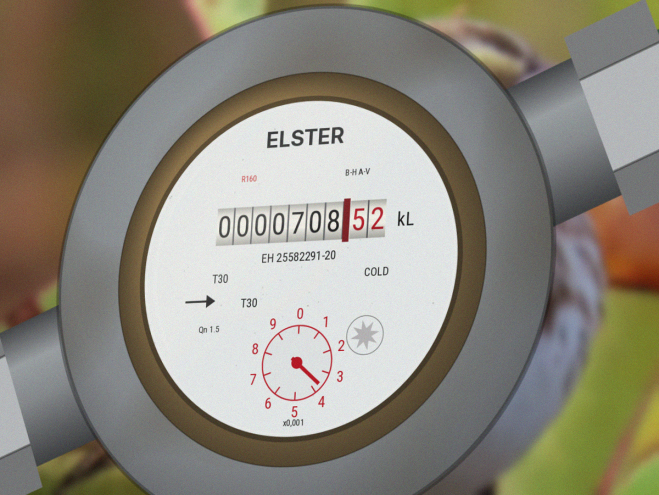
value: 708.523,kL
